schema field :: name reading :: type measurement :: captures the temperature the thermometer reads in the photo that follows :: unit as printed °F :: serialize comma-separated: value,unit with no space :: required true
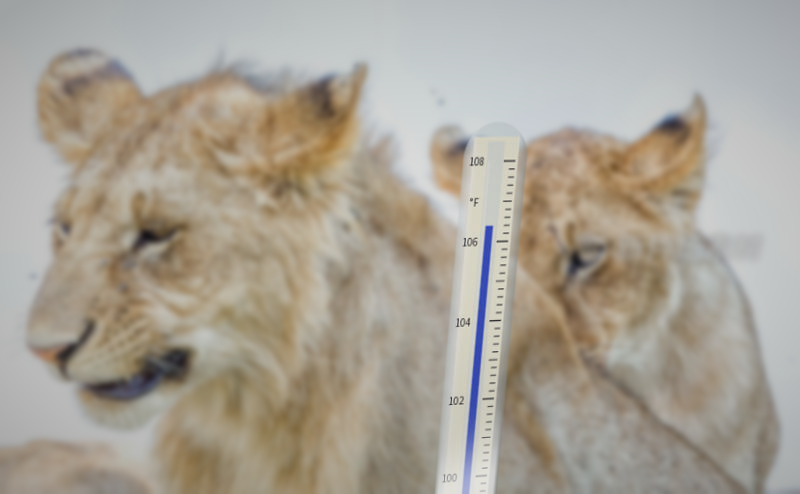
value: 106.4,°F
